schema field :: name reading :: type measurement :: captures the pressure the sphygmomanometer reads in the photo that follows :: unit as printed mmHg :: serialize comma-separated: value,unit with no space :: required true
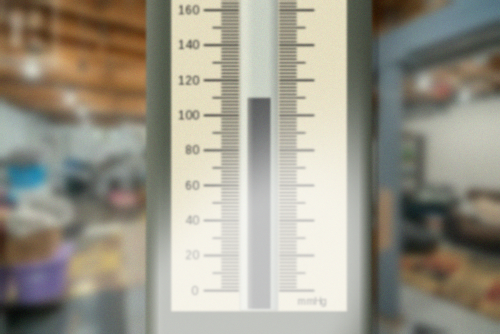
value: 110,mmHg
